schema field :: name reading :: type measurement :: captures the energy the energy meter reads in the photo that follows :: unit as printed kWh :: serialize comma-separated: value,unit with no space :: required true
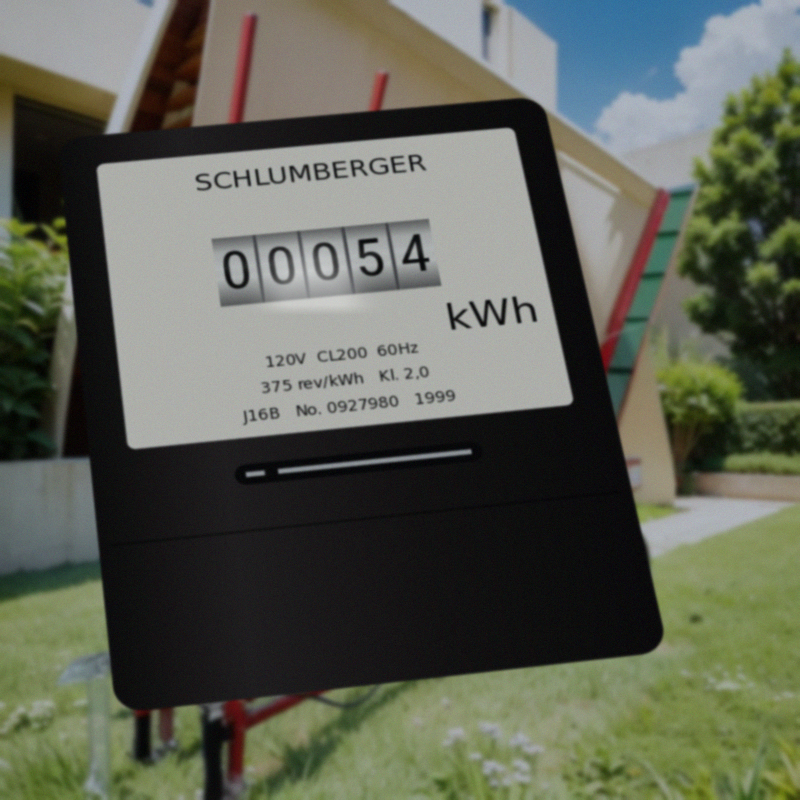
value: 54,kWh
